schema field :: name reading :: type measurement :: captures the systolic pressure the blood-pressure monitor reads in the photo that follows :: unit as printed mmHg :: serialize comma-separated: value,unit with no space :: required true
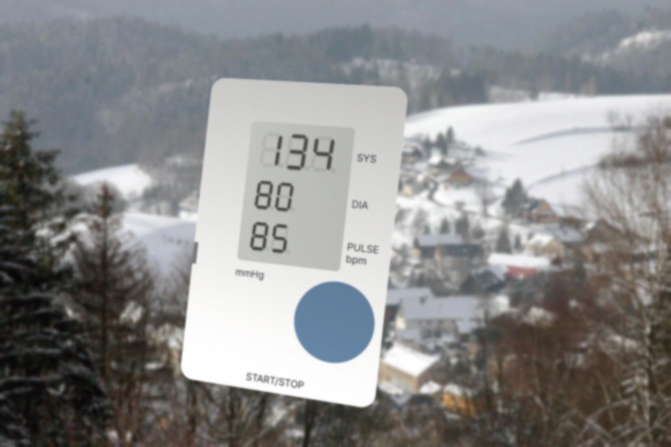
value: 134,mmHg
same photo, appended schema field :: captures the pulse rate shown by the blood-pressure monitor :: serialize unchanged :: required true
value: 85,bpm
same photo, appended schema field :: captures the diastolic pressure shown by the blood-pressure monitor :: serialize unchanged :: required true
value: 80,mmHg
